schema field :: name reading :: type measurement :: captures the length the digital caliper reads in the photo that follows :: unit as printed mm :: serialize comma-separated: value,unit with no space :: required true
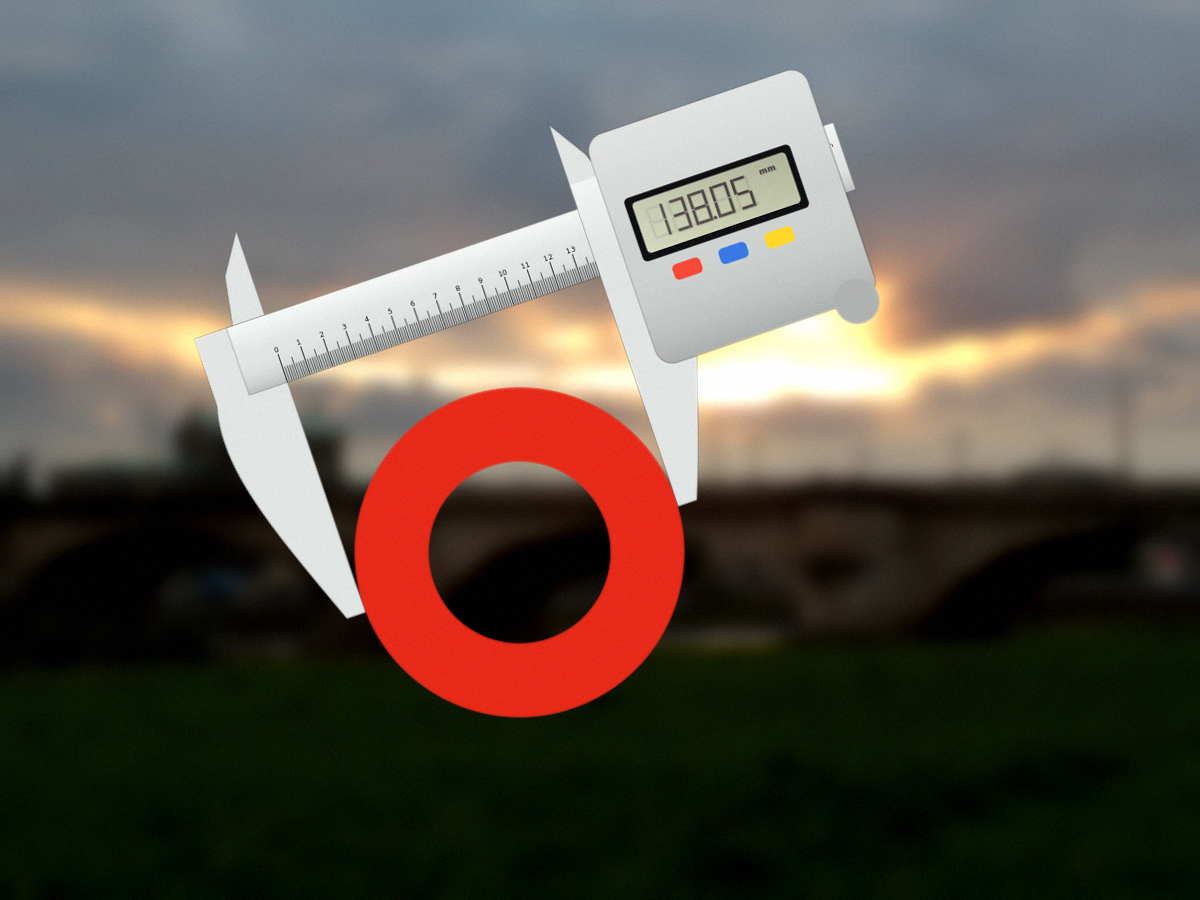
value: 138.05,mm
